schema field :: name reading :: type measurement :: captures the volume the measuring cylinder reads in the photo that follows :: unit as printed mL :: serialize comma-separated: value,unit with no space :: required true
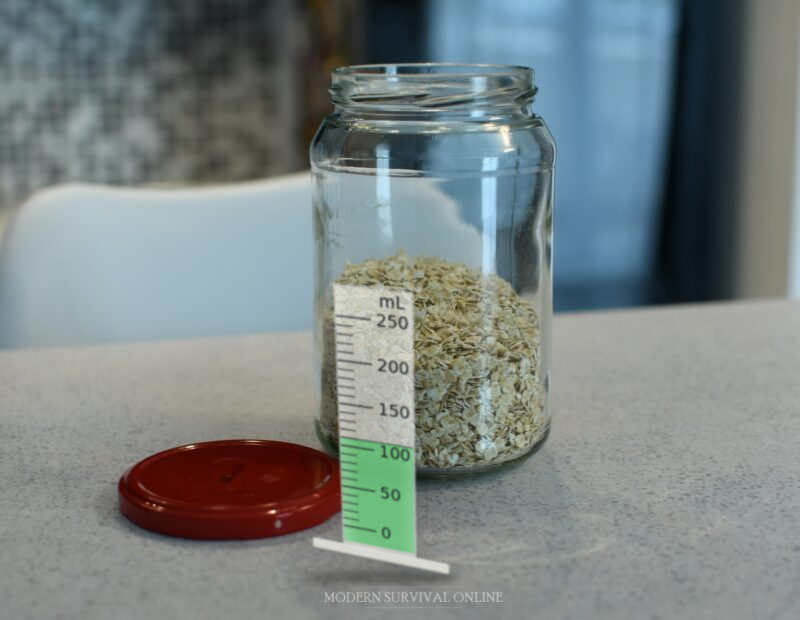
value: 110,mL
